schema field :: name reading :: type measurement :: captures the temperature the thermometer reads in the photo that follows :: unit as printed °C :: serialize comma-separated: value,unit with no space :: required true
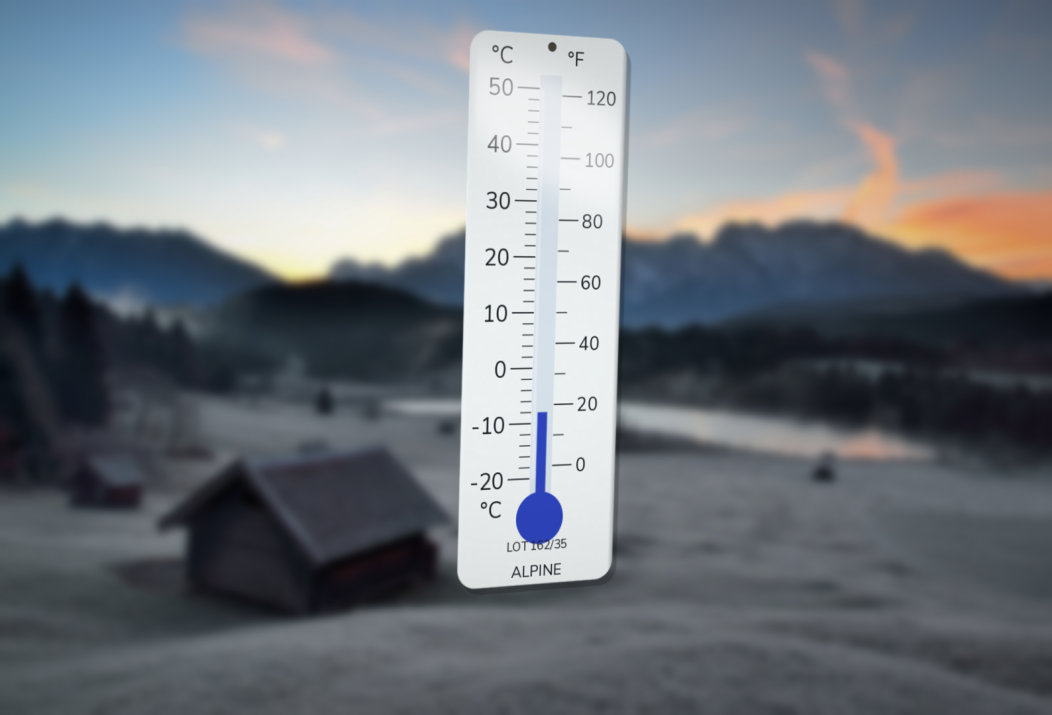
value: -8,°C
